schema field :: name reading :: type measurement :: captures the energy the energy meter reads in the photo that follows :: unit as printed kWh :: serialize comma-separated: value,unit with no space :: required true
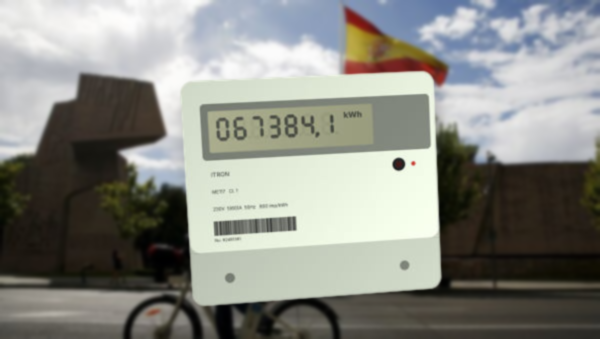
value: 67384.1,kWh
